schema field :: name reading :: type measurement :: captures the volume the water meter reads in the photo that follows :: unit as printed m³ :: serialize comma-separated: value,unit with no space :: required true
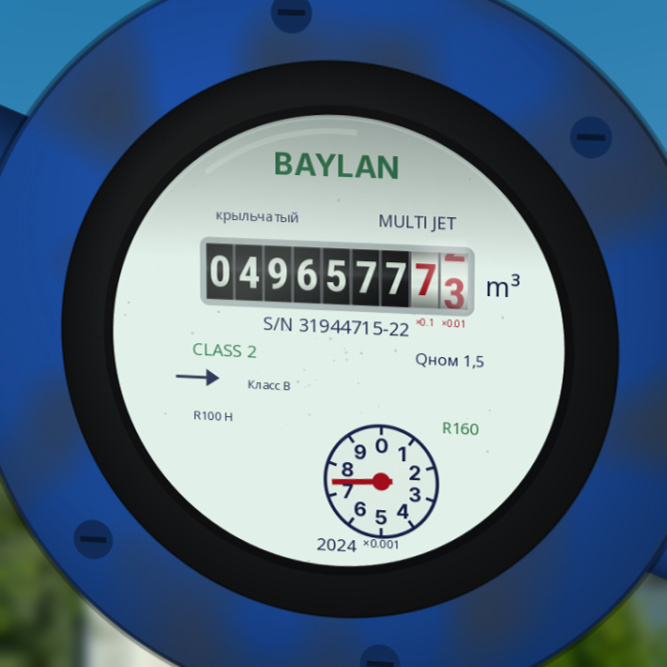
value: 496577.727,m³
